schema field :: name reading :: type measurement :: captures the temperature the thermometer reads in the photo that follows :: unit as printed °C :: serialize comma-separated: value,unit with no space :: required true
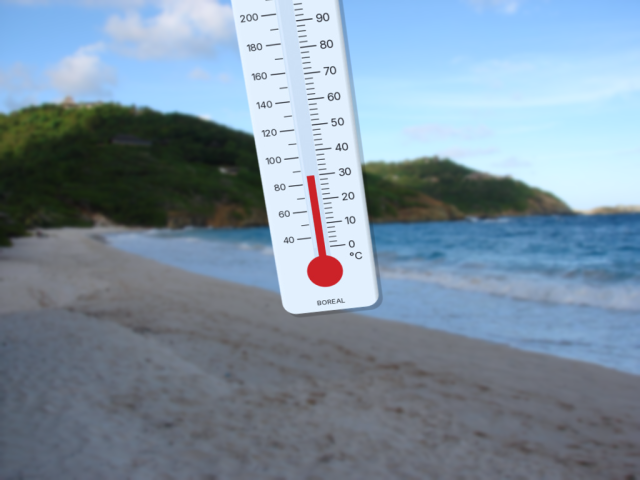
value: 30,°C
